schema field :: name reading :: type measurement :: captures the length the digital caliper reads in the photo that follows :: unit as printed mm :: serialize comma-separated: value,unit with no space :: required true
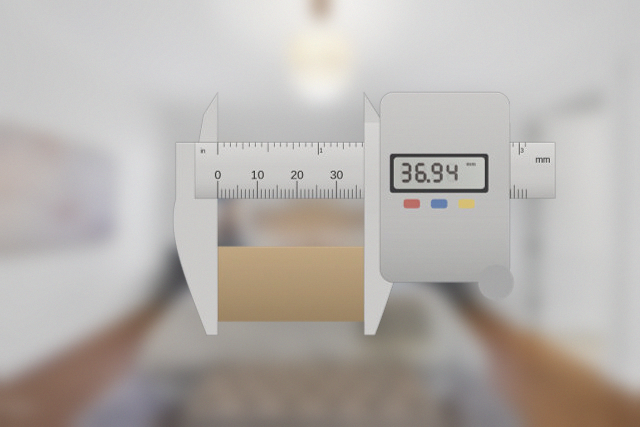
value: 36.94,mm
